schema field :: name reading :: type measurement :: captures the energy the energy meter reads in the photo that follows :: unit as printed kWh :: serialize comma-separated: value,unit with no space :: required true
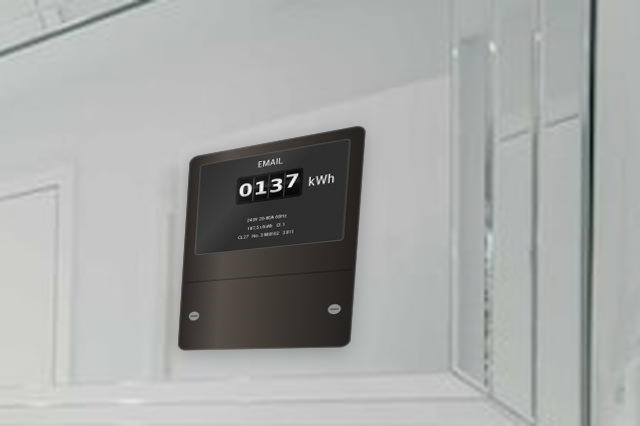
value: 137,kWh
